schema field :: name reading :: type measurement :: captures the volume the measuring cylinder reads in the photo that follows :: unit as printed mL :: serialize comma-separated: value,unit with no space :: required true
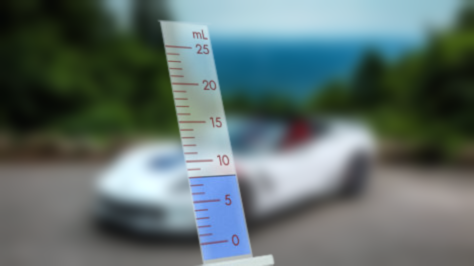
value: 8,mL
